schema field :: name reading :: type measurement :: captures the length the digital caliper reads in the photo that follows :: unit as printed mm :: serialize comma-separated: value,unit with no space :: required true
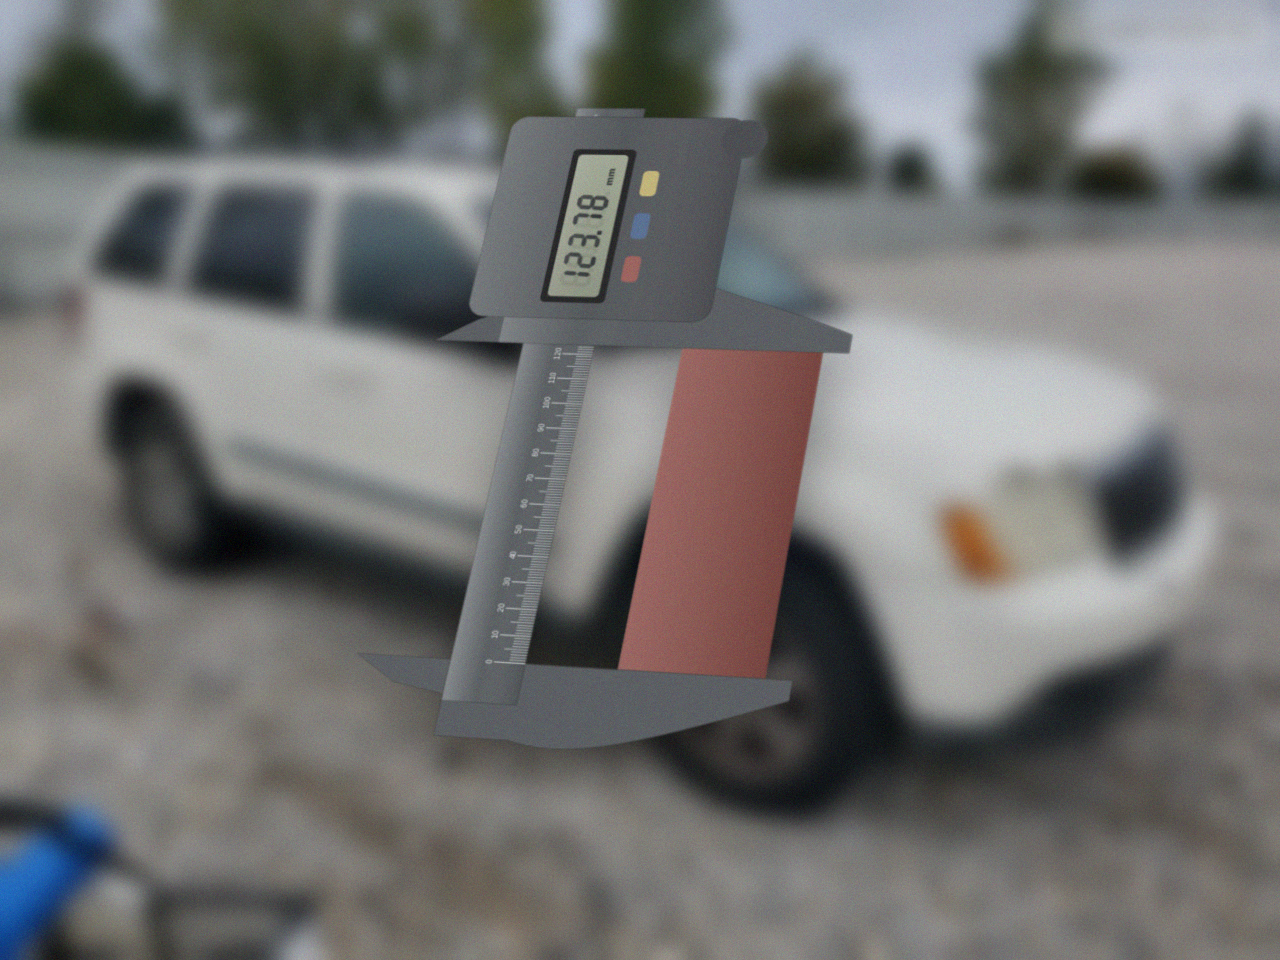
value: 123.78,mm
